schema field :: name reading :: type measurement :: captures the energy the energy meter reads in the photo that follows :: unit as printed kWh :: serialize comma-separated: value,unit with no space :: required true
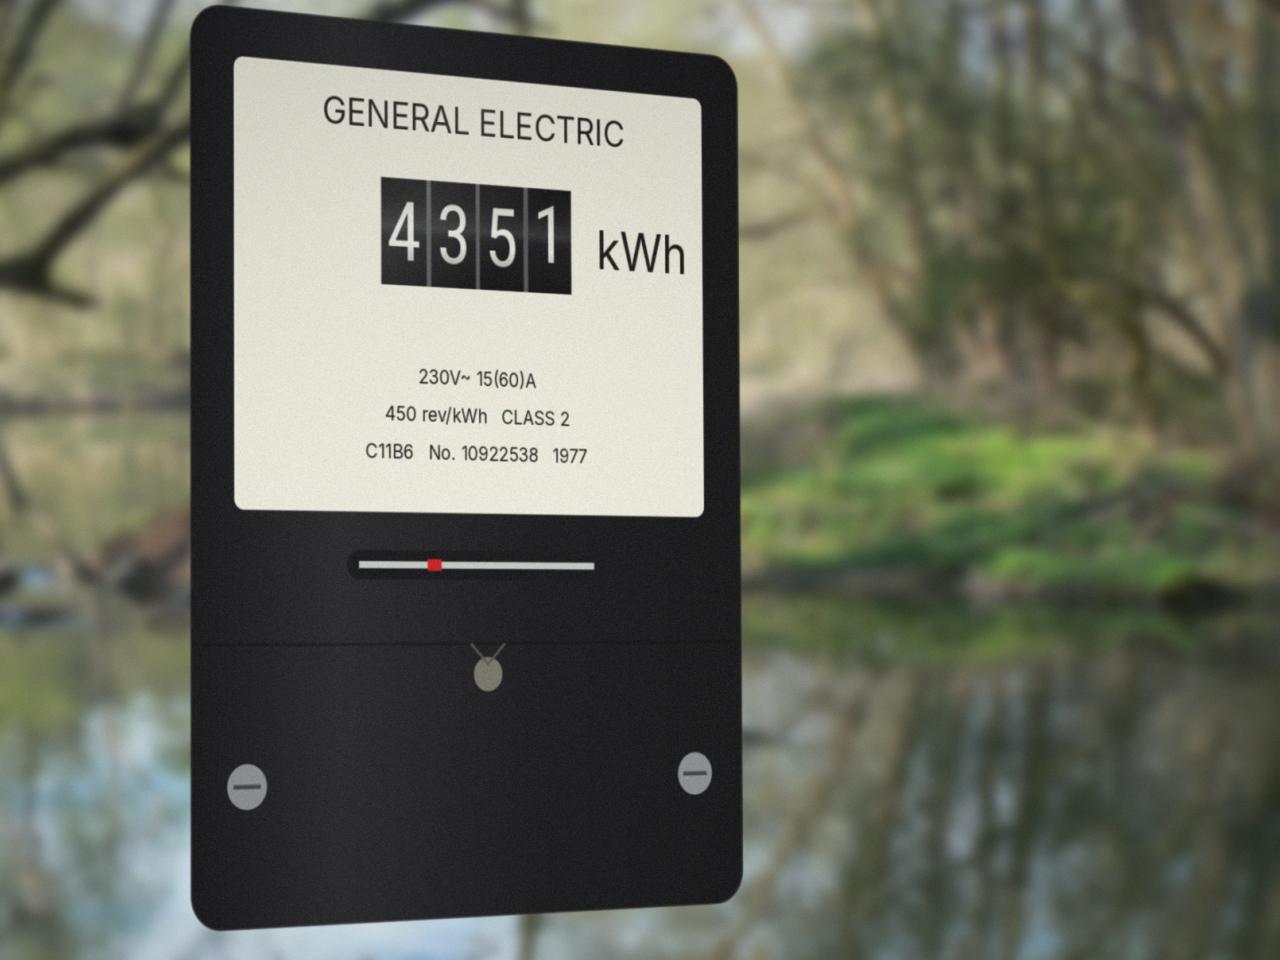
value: 4351,kWh
